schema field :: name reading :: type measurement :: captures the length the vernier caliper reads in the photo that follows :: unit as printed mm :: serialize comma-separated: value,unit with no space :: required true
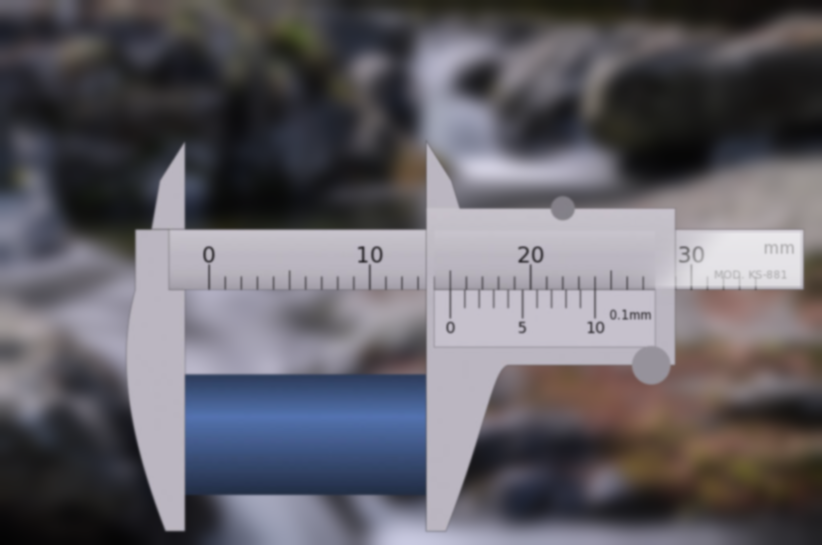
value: 15.0,mm
